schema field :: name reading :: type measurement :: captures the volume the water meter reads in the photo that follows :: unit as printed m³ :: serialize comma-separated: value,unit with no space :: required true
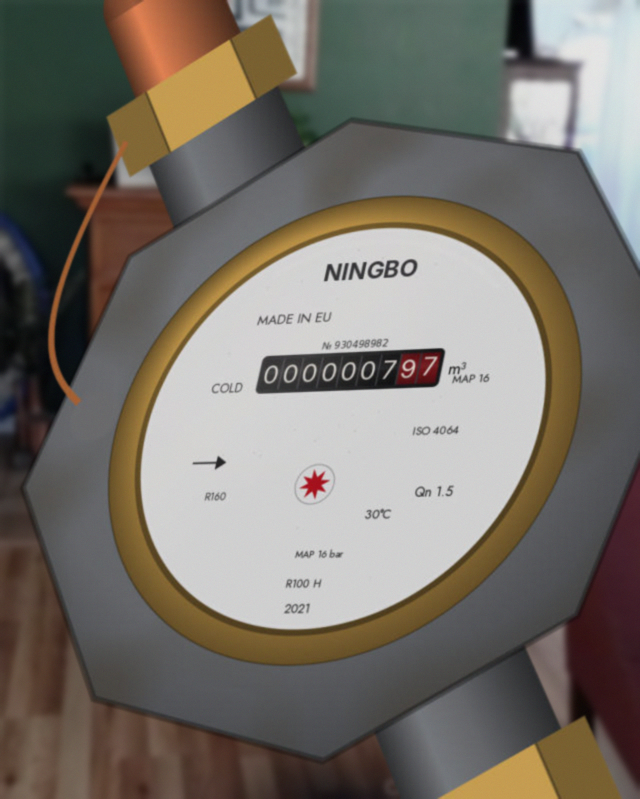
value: 7.97,m³
